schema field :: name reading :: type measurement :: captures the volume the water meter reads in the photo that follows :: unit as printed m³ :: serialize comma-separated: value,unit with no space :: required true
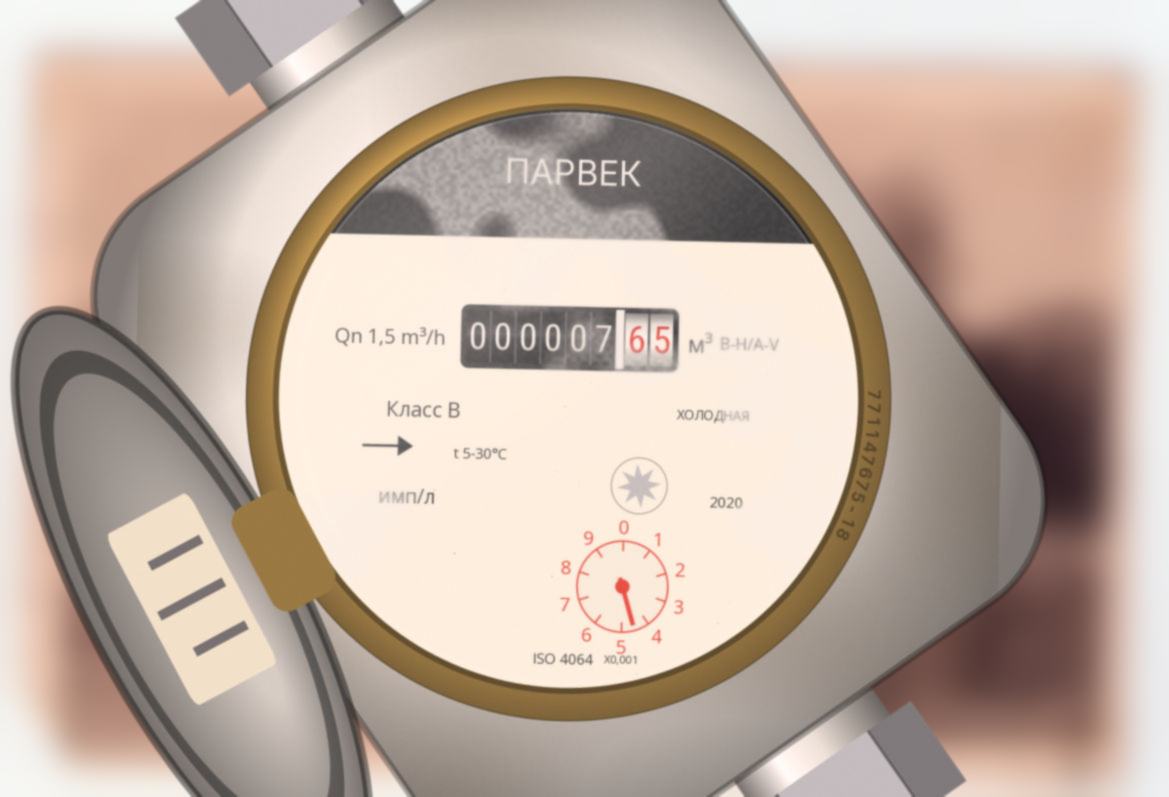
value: 7.654,m³
